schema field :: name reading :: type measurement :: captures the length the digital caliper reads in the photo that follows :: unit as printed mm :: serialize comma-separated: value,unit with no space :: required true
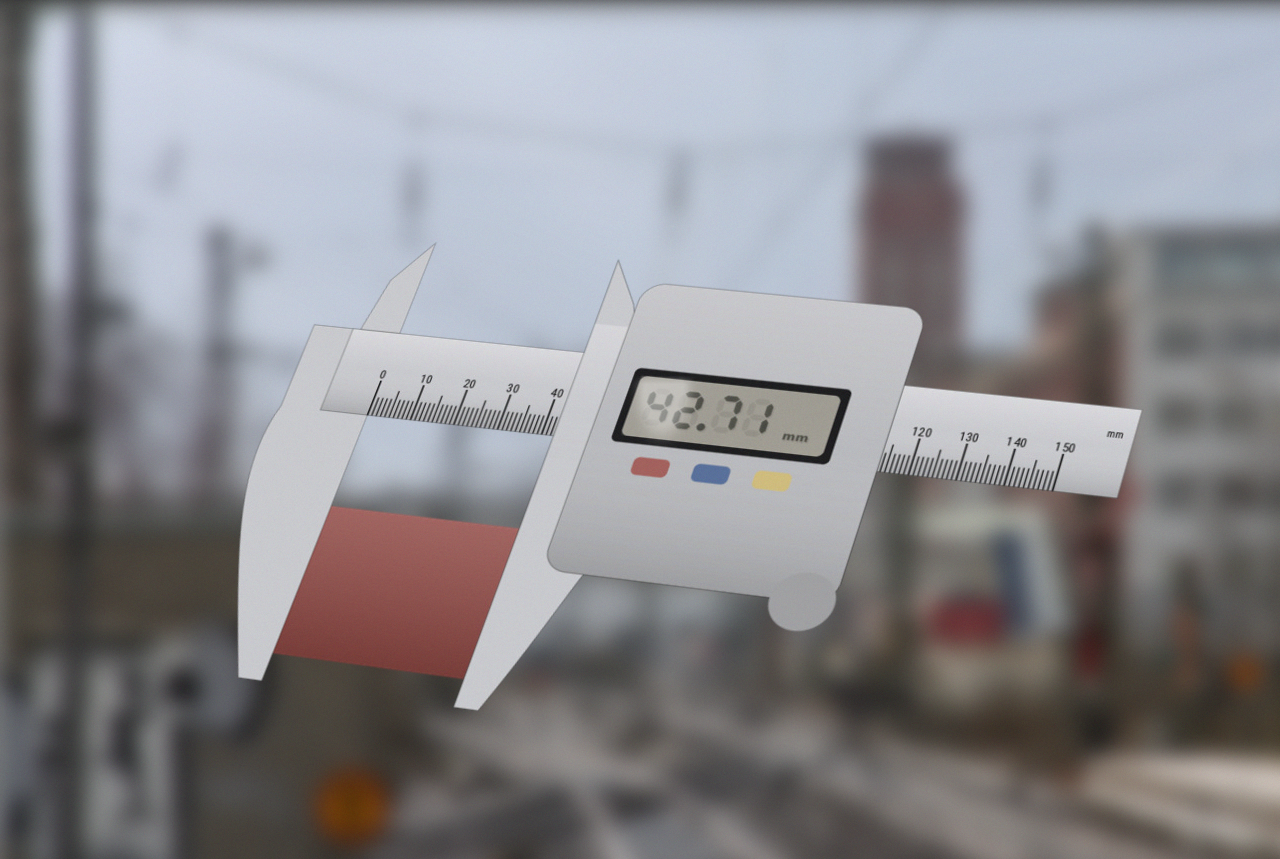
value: 42.71,mm
